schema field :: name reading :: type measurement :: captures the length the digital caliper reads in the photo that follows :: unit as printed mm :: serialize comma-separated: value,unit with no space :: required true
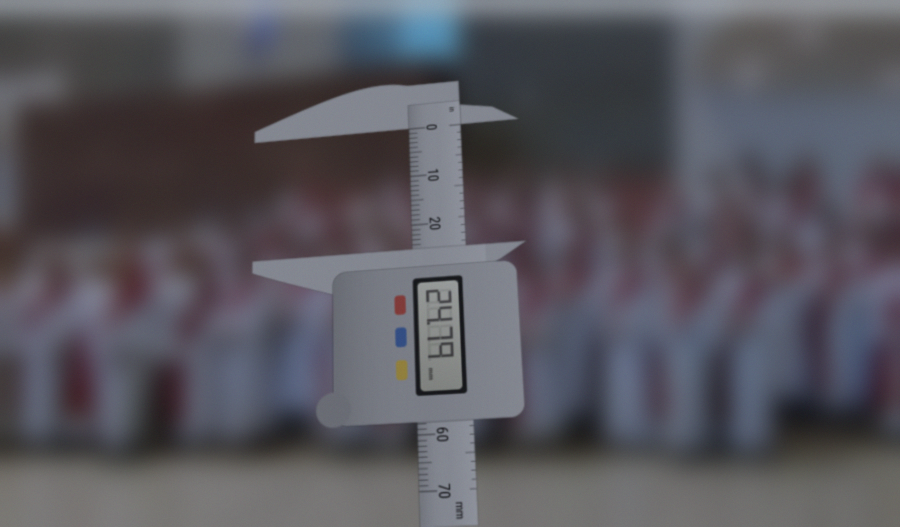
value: 24.79,mm
